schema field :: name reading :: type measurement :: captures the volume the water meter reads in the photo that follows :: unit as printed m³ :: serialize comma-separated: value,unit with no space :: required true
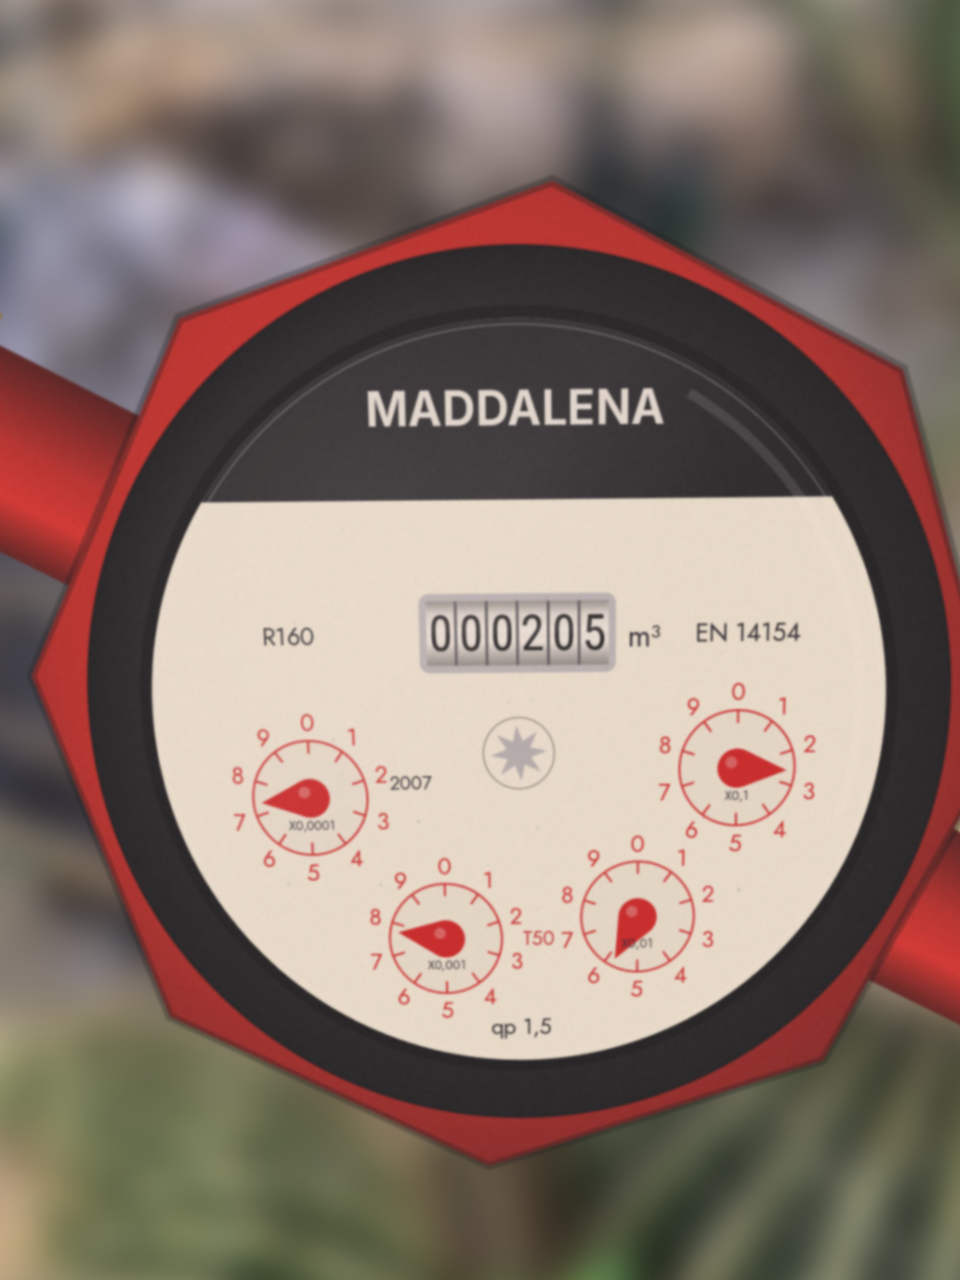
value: 205.2577,m³
